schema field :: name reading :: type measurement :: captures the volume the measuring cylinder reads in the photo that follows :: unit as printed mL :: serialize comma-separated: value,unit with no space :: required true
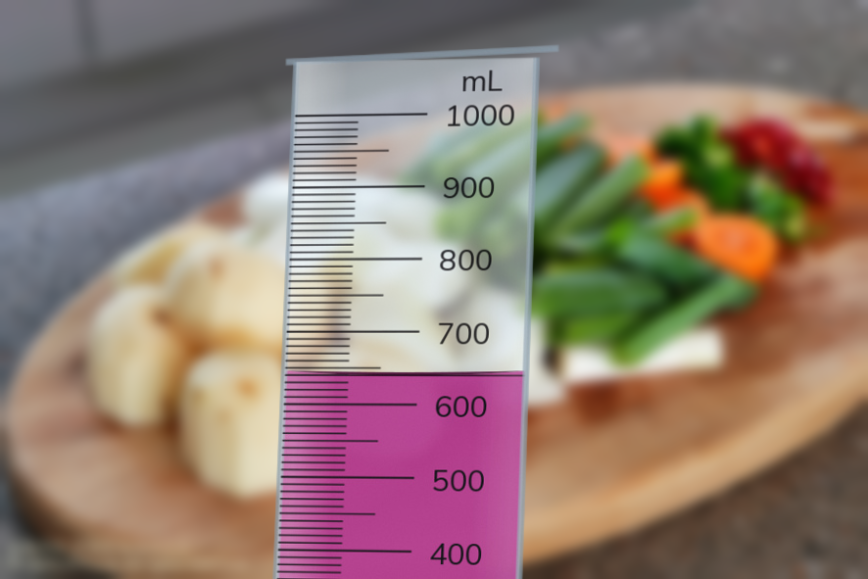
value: 640,mL
